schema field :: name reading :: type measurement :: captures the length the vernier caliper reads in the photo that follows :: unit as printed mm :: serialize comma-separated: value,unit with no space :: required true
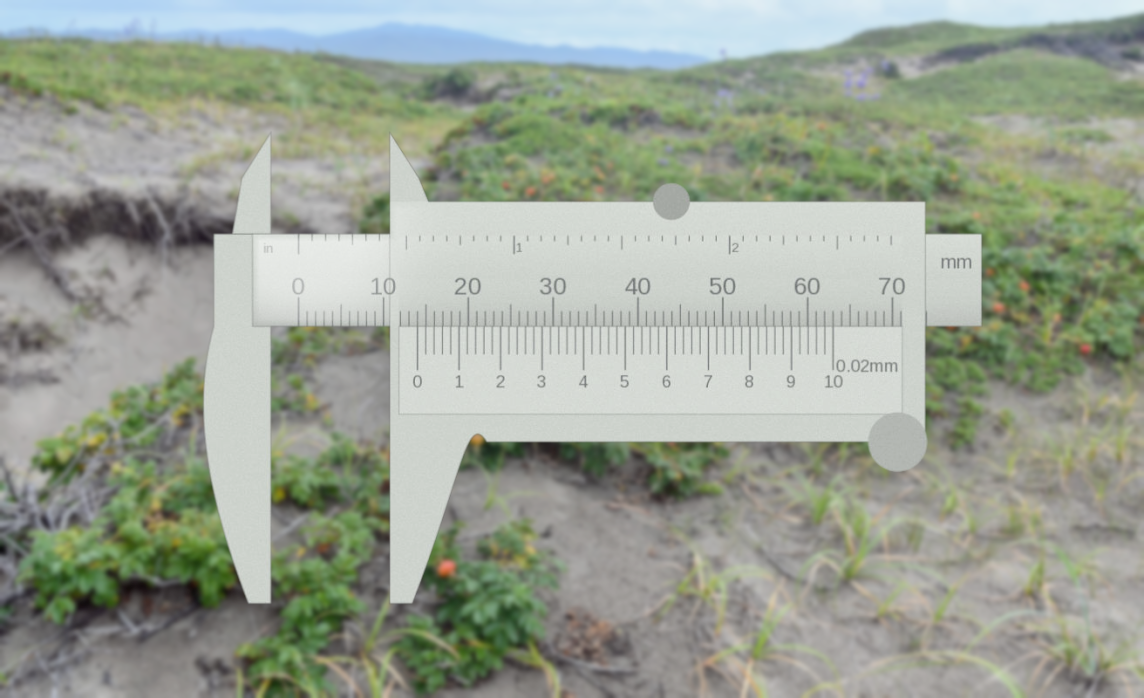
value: 14.0,mm
